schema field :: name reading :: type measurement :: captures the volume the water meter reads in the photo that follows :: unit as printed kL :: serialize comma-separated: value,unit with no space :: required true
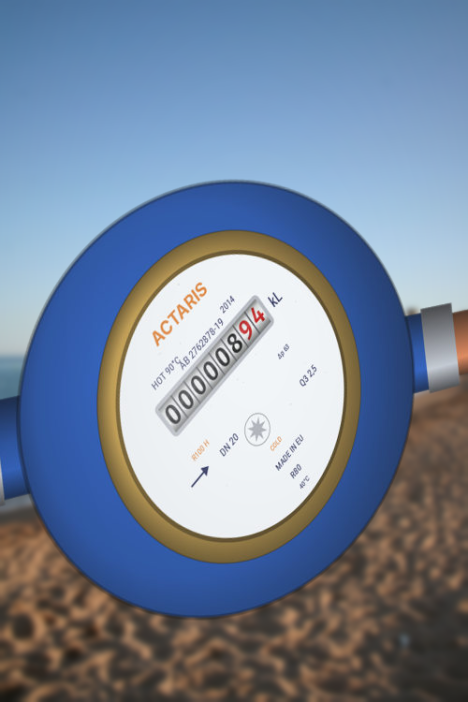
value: 8.94,kL
